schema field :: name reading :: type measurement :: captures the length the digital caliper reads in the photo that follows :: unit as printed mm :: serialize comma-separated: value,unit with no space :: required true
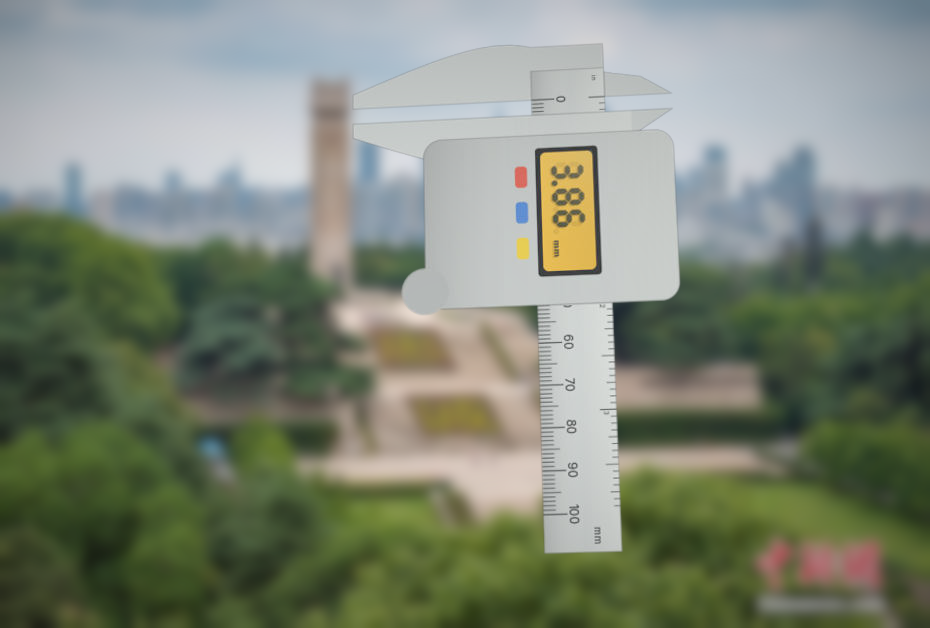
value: 3.86,mm
